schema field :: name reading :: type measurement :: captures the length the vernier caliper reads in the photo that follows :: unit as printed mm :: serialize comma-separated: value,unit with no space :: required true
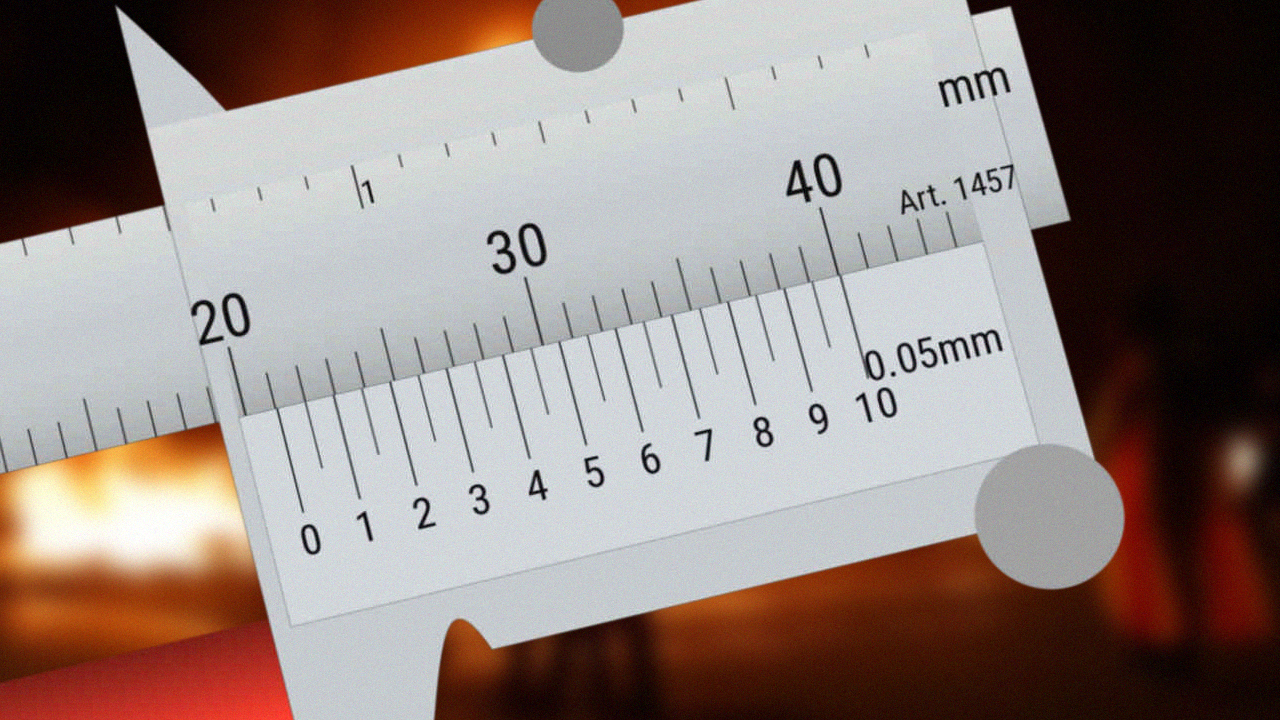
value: 21.05,mm
